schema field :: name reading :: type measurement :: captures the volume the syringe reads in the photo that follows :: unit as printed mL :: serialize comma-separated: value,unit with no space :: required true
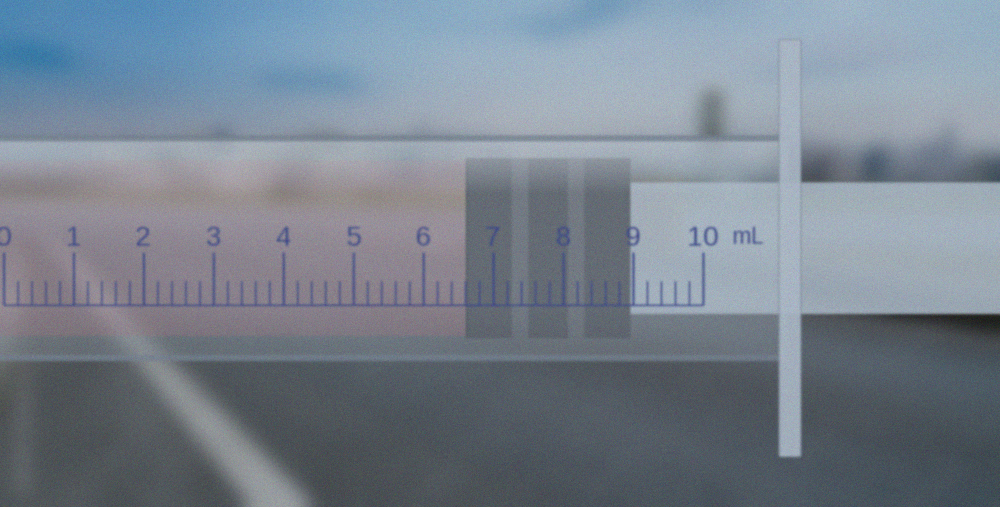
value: 6.6,mL
